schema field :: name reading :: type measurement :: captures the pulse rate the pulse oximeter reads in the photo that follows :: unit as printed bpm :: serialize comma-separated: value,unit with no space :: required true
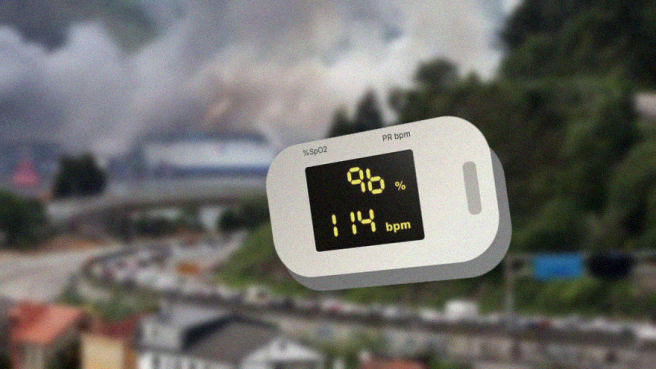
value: 114,bpm
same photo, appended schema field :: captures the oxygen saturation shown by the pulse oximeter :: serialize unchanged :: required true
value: 96,%
